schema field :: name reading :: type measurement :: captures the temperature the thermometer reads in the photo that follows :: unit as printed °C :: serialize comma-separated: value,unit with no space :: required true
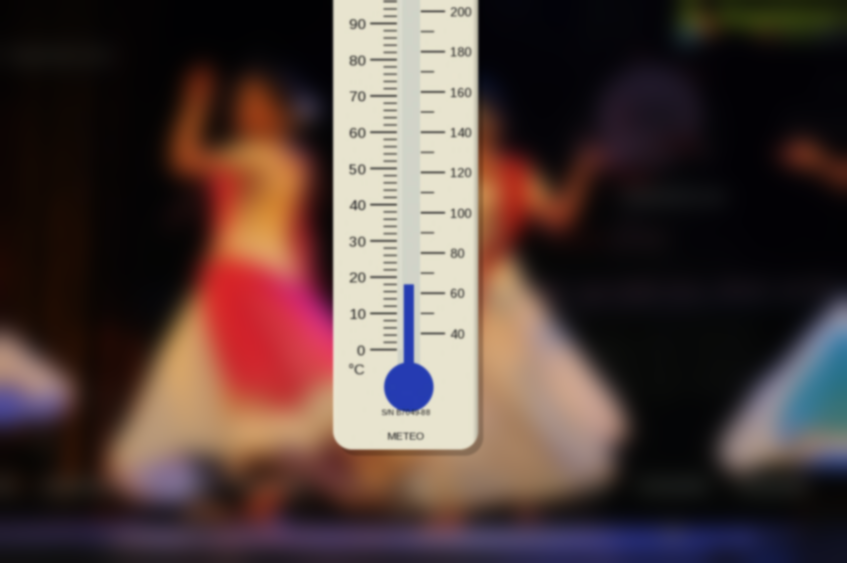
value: 18,°C
